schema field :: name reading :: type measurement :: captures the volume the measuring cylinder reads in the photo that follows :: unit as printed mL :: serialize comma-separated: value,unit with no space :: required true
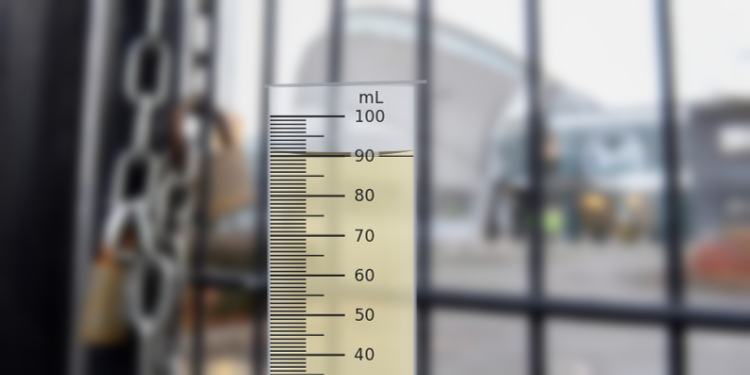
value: 90,mL
